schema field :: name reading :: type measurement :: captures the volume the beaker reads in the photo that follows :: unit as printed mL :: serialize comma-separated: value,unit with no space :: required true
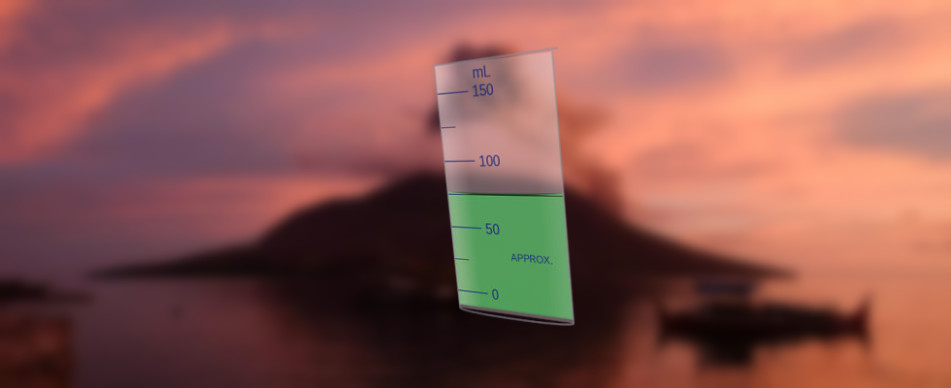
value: 75,mL
